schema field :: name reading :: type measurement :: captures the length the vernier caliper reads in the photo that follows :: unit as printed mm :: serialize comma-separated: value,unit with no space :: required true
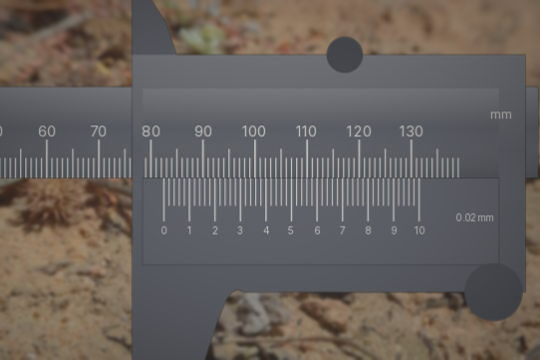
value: 82.5,mm
